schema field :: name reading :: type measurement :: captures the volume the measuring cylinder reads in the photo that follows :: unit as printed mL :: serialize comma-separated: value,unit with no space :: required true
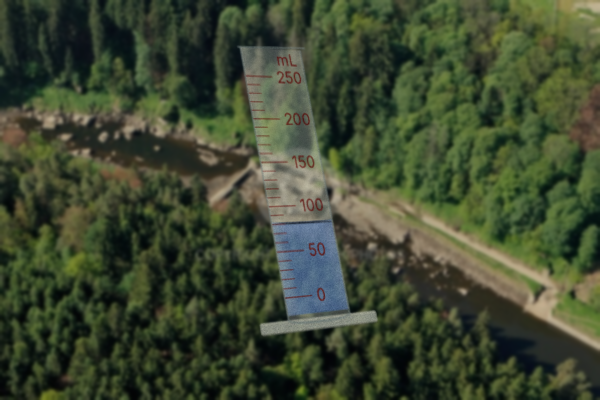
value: 80,mL
